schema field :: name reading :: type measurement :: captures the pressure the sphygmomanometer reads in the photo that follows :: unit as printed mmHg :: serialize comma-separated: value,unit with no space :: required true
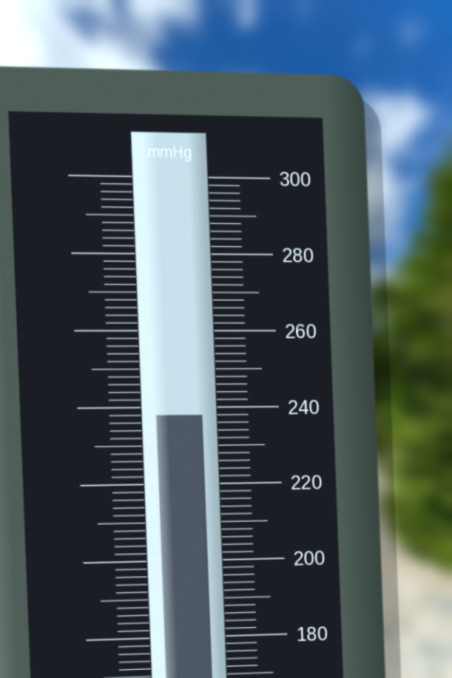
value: 238,mmHg
